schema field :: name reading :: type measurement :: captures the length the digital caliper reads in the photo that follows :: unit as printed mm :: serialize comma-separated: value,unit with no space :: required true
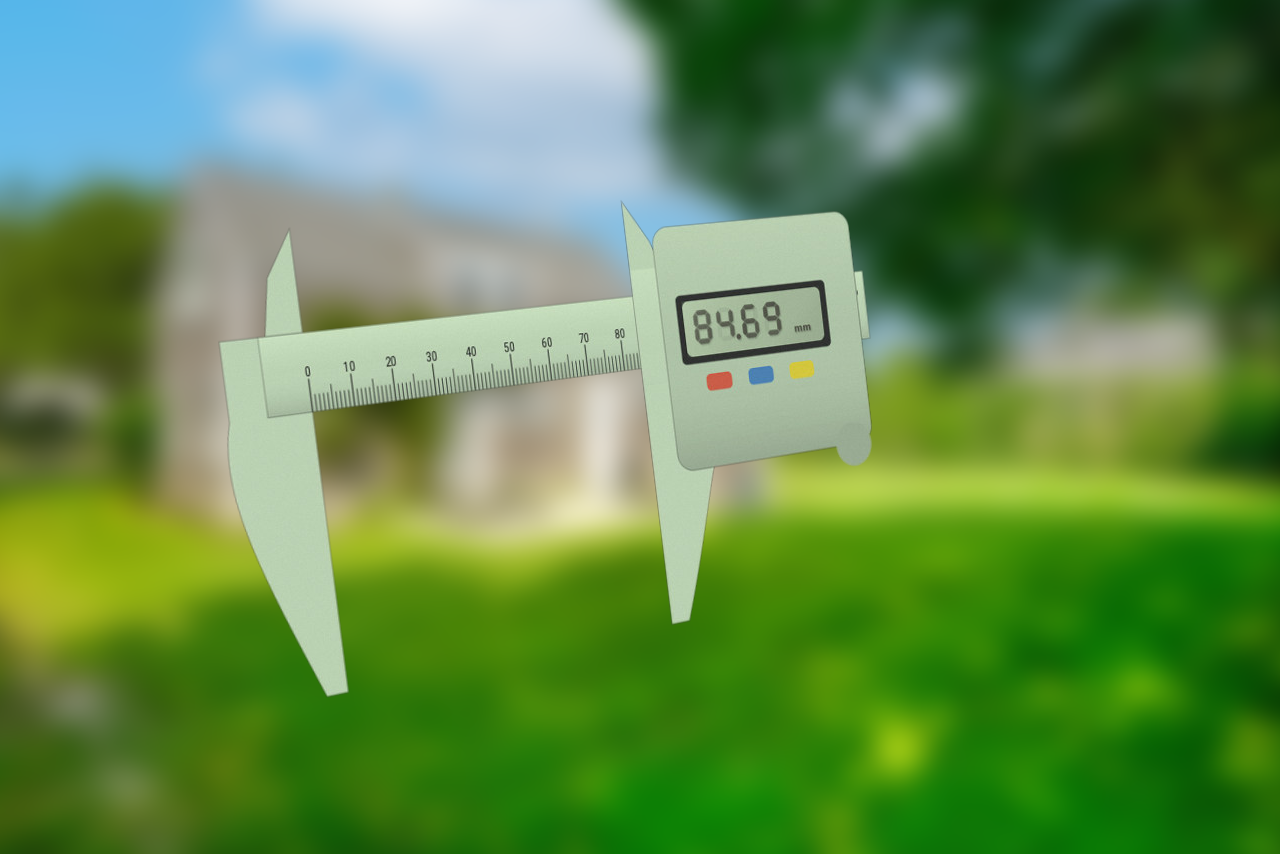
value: 84.69,mm
